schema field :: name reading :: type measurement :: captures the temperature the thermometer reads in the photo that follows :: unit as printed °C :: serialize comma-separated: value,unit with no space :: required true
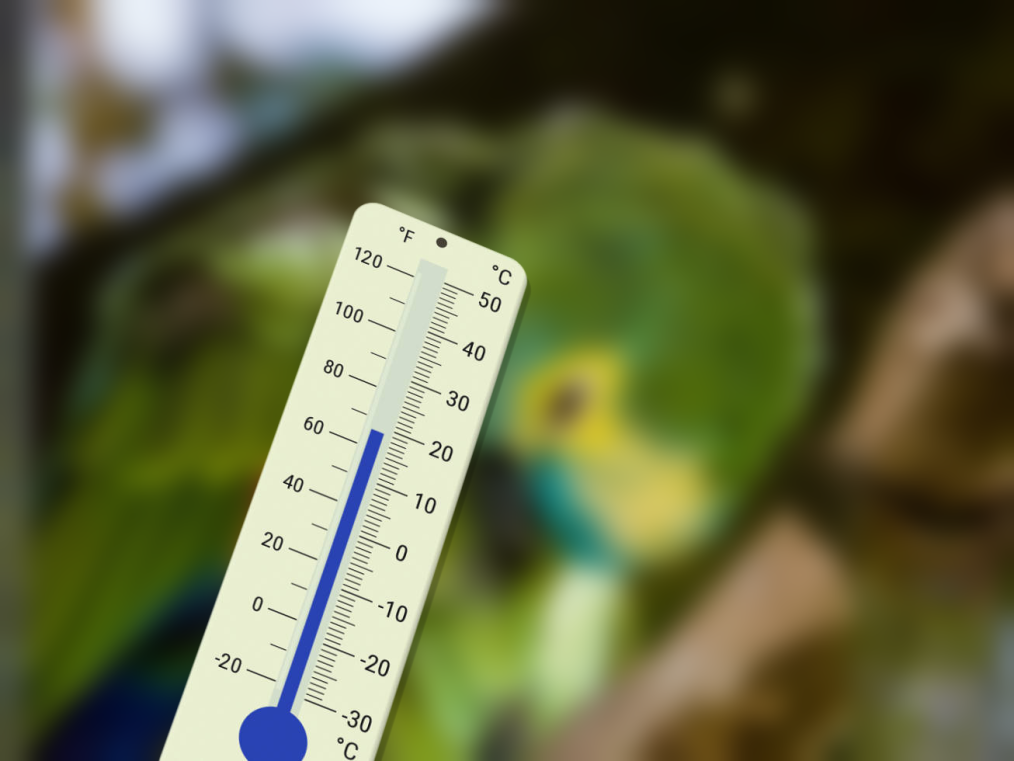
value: 19,°C
